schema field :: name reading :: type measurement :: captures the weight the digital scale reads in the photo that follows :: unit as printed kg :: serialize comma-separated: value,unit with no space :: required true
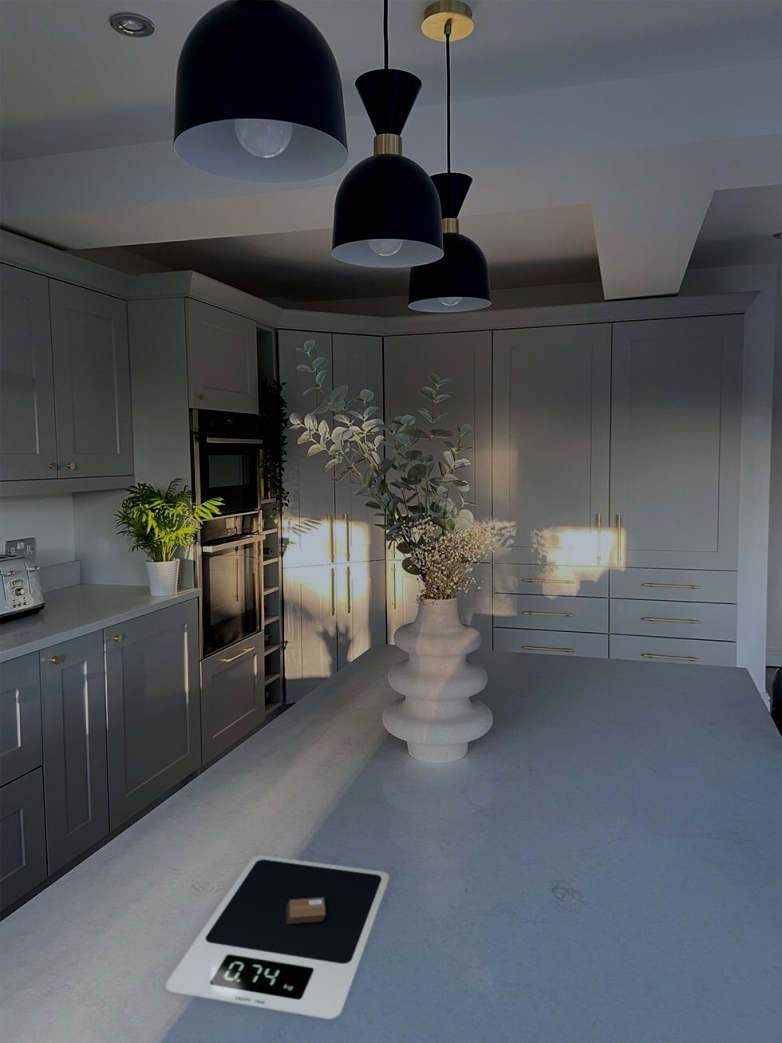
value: 0.74,kg
